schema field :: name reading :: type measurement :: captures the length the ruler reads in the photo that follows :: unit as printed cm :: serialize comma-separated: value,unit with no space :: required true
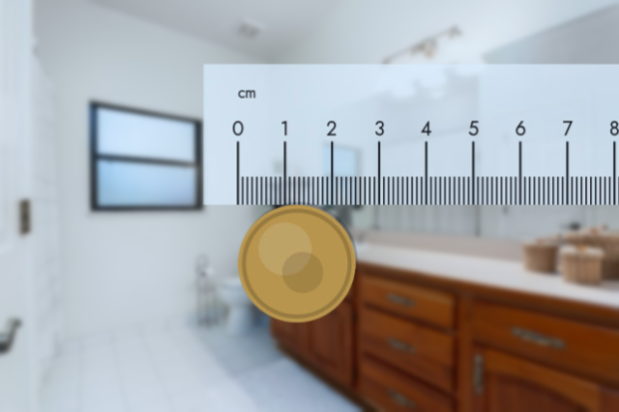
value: 2.5,cm
